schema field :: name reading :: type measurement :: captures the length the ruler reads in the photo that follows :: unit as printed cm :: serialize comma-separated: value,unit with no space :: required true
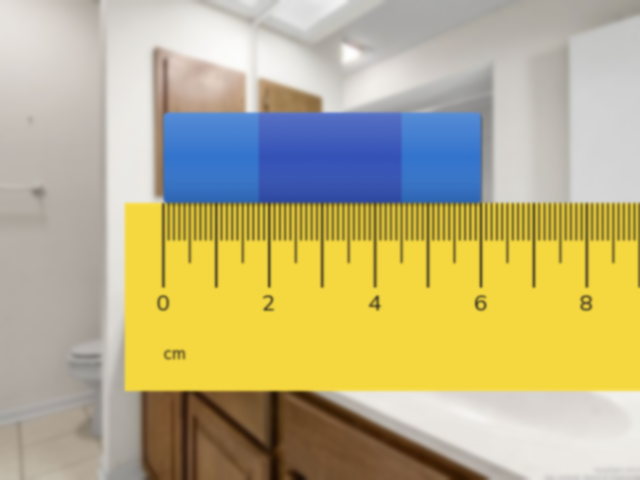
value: 6,cm
